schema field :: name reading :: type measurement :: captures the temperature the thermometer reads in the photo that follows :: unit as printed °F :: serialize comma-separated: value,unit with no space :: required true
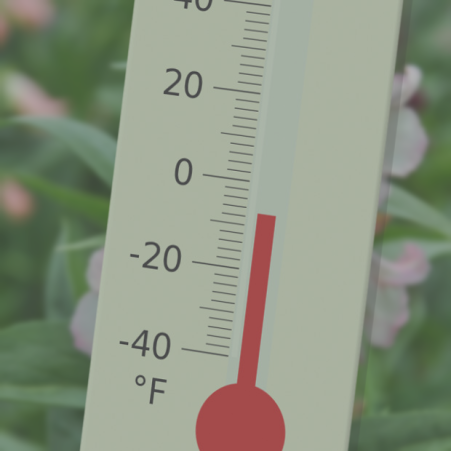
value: -7,°F
